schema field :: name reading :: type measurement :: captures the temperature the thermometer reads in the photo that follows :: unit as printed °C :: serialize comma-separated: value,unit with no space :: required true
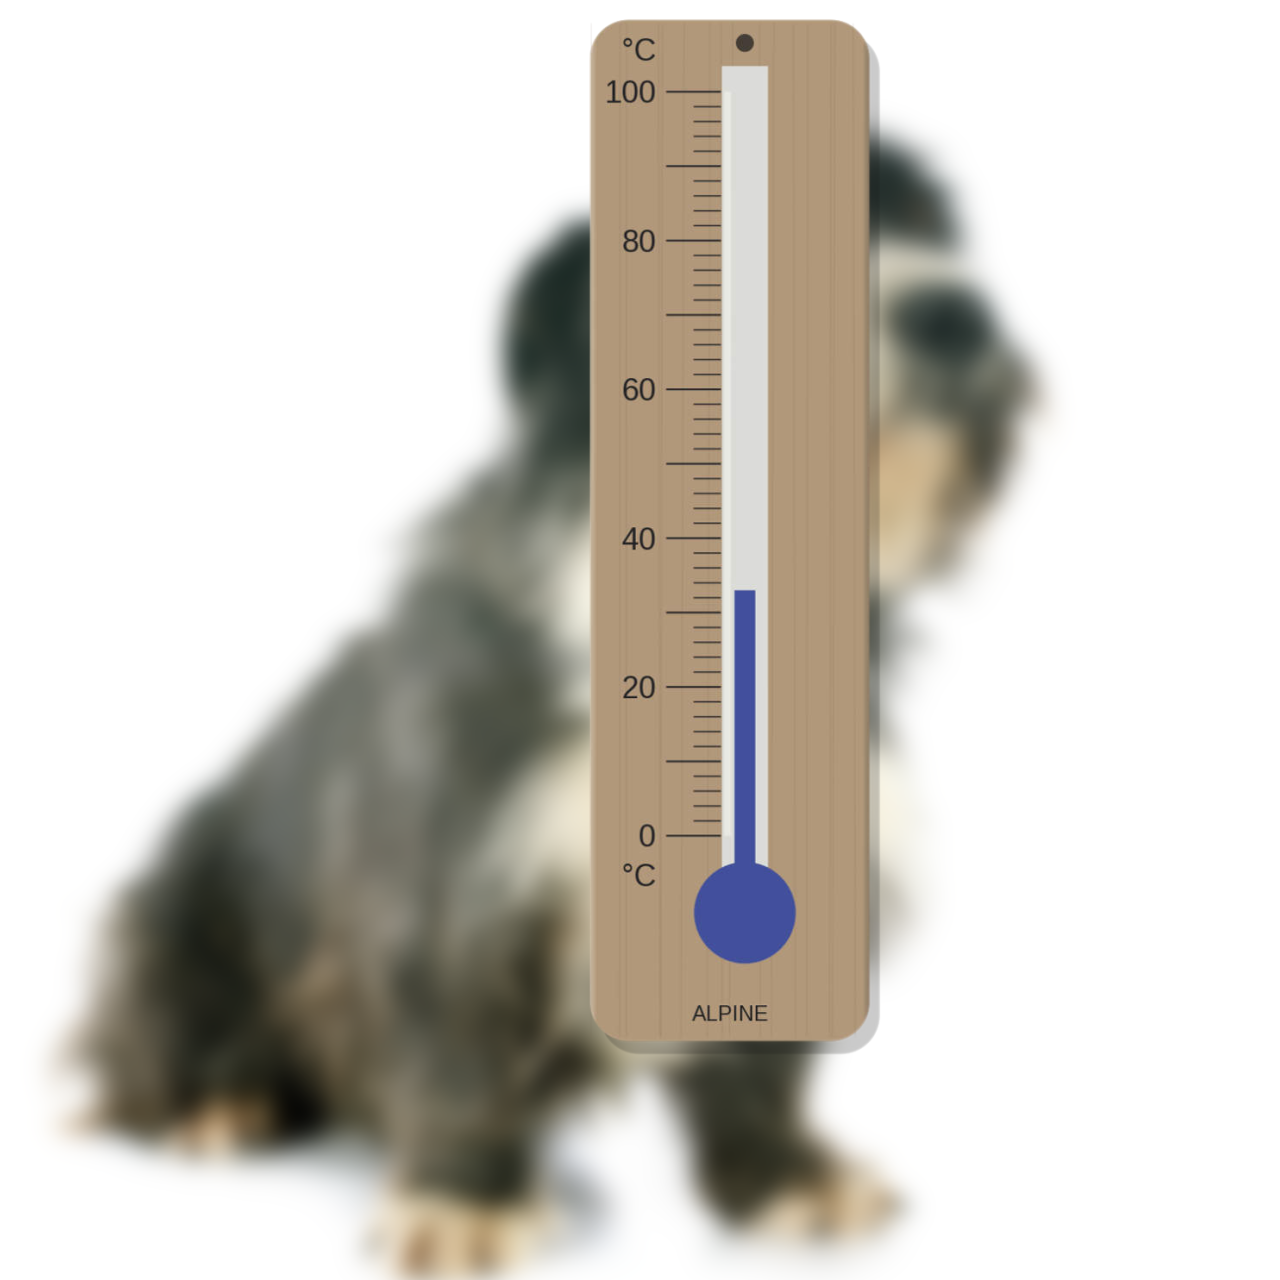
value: 33,°C
